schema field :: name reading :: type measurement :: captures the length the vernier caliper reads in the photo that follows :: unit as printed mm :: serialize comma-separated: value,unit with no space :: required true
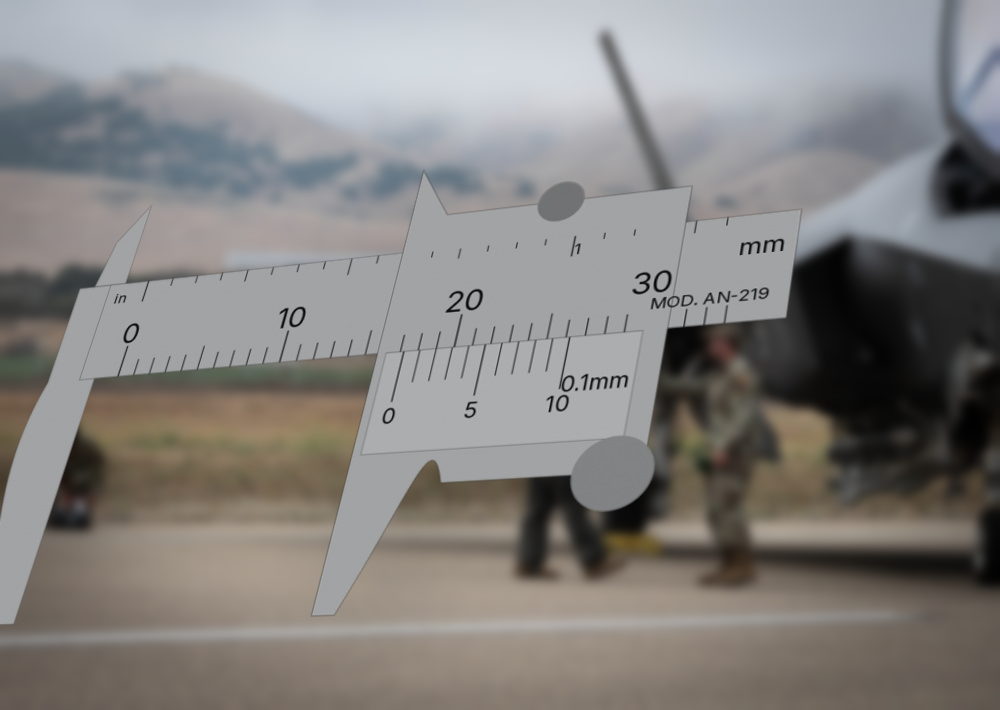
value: 17.2,mm
